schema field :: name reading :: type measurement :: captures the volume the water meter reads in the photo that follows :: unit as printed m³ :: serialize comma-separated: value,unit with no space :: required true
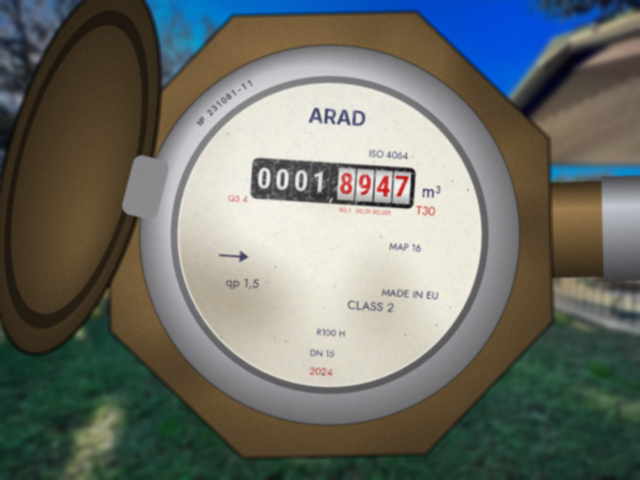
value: 1.8947,m³
